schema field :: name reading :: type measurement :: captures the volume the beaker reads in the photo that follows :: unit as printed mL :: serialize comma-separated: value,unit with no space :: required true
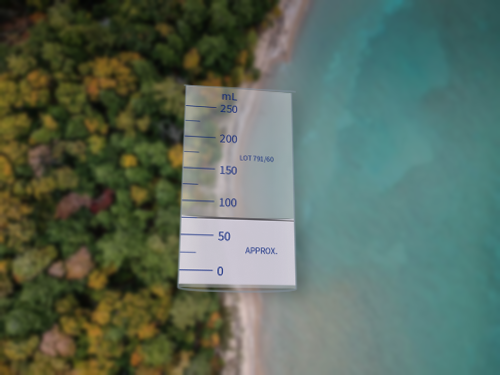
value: 75,mL
